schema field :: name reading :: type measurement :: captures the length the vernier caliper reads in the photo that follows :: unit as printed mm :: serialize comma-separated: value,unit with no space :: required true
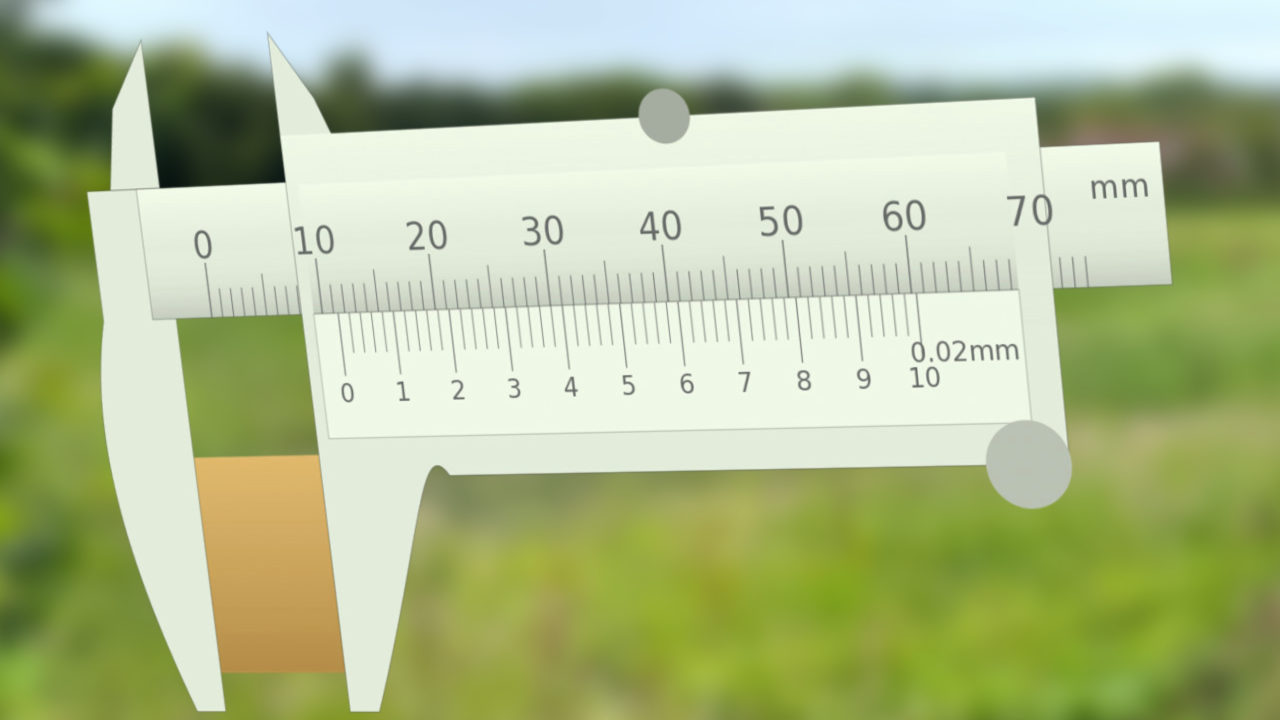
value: 11.4,mm
